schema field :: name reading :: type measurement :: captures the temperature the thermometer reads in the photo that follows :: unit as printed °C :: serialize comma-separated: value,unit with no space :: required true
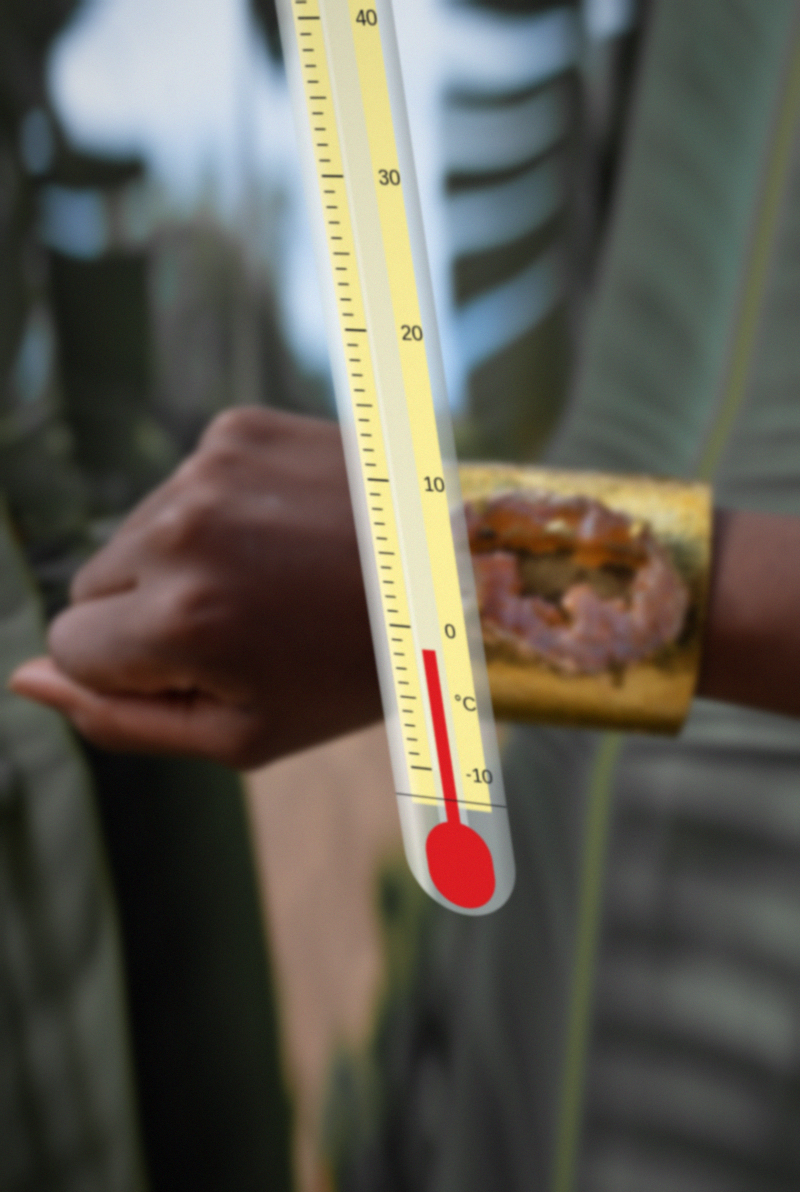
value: -1.5,°C
